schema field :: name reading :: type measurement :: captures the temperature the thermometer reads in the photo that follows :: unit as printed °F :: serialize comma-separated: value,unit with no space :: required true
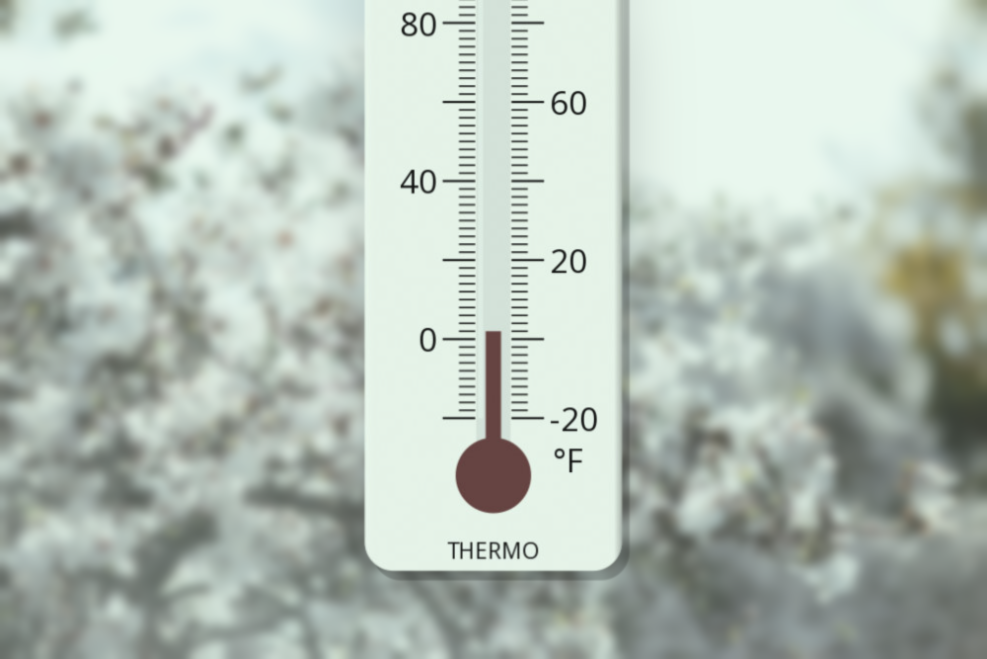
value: 2,°F
